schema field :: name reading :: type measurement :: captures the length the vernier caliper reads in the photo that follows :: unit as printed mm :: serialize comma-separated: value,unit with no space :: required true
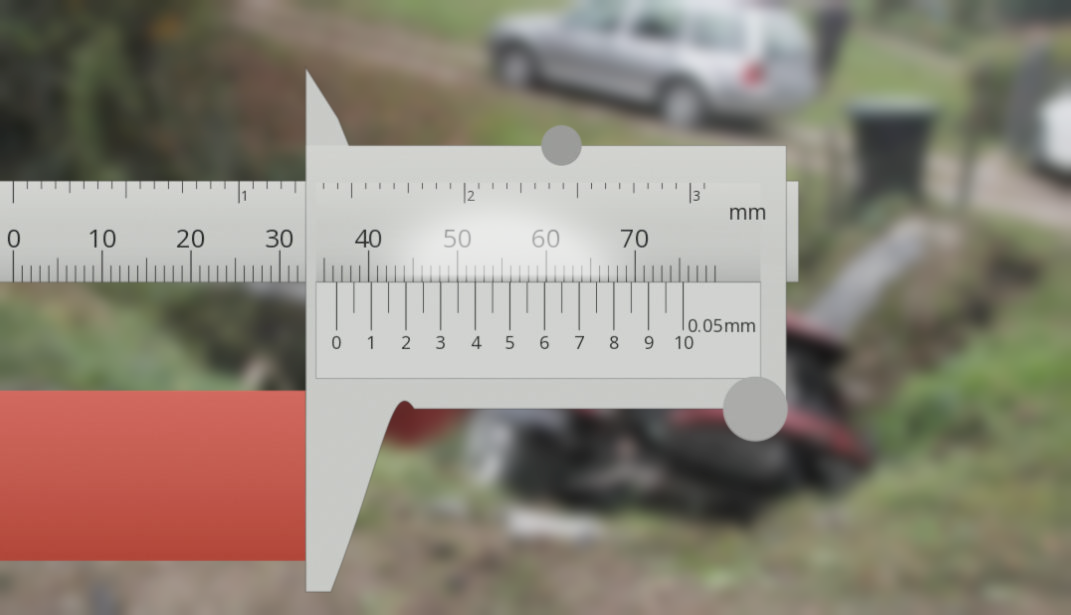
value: 36.4,mm
